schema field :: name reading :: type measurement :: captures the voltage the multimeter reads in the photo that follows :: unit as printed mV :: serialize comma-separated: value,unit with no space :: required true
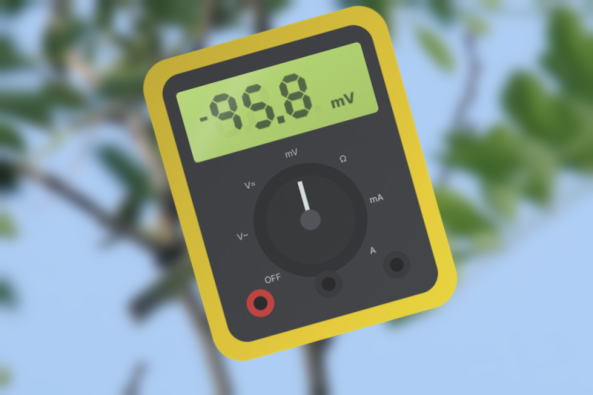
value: -95.8,mV
